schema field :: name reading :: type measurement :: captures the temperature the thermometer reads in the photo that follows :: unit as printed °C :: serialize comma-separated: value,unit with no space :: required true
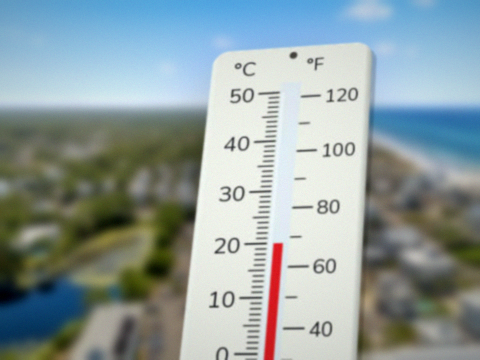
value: 20,°C
